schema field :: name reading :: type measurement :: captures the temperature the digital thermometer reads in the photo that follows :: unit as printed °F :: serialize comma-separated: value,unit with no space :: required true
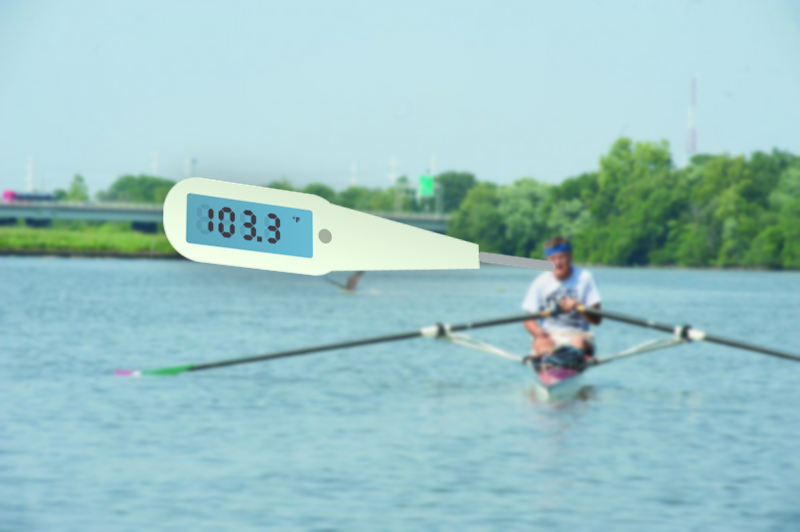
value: 103.3,°F
